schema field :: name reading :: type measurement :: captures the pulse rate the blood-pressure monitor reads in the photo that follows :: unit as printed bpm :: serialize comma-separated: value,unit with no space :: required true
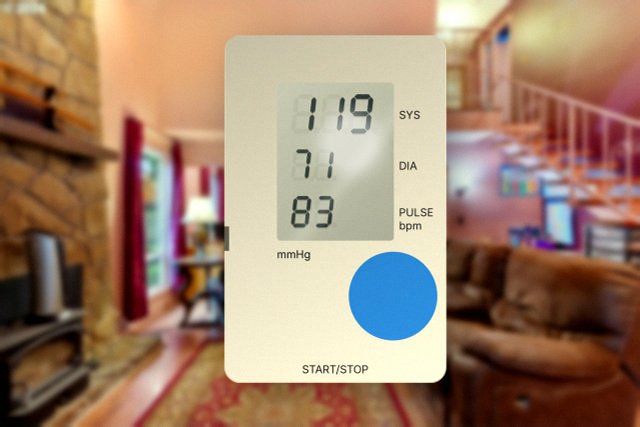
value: 83,bpm
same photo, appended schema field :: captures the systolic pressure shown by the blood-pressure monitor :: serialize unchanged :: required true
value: 119,mmHg
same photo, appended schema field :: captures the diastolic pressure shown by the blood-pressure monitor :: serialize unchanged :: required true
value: 71,mmHg
